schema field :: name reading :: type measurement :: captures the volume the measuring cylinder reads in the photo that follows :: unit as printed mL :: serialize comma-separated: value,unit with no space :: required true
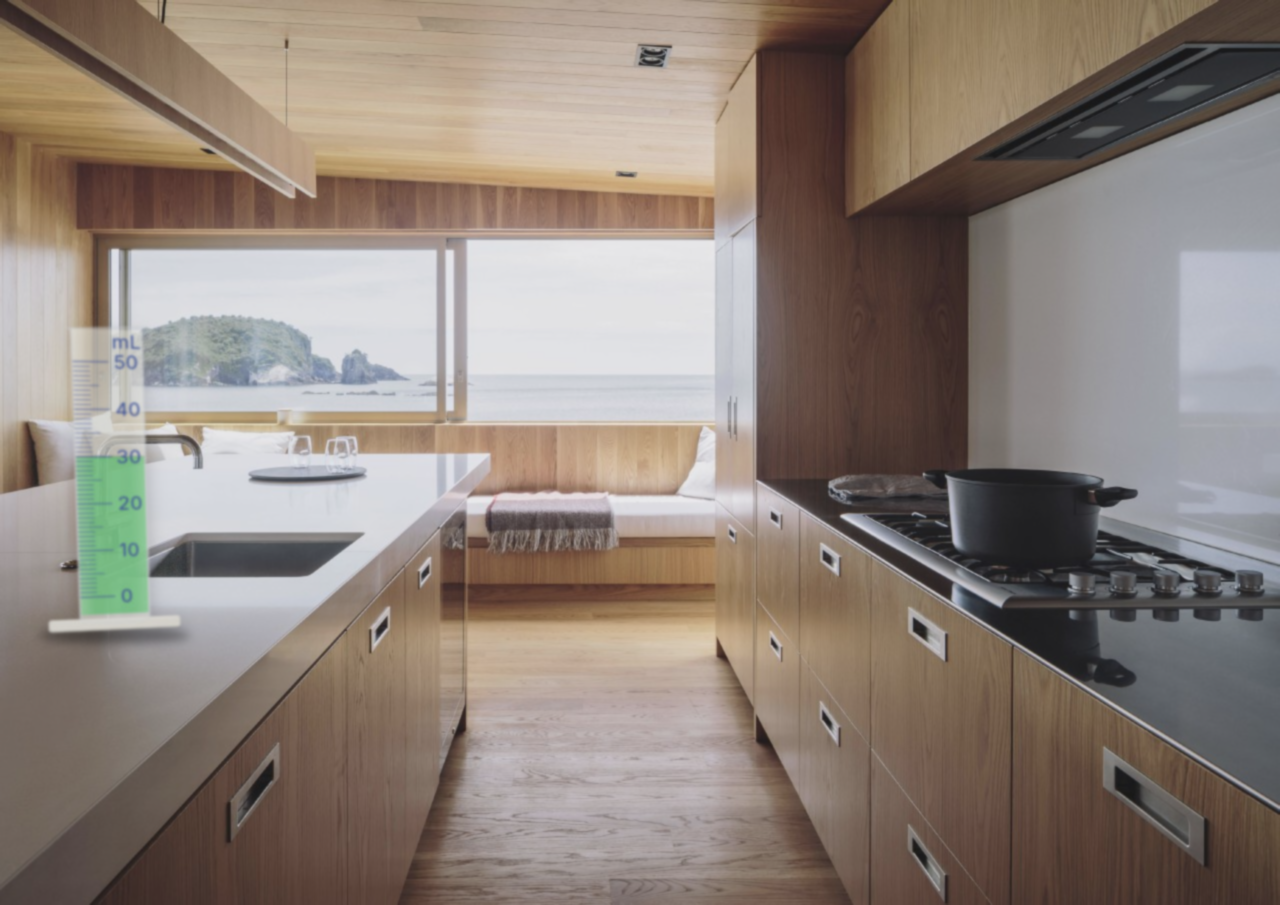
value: 30,mL
